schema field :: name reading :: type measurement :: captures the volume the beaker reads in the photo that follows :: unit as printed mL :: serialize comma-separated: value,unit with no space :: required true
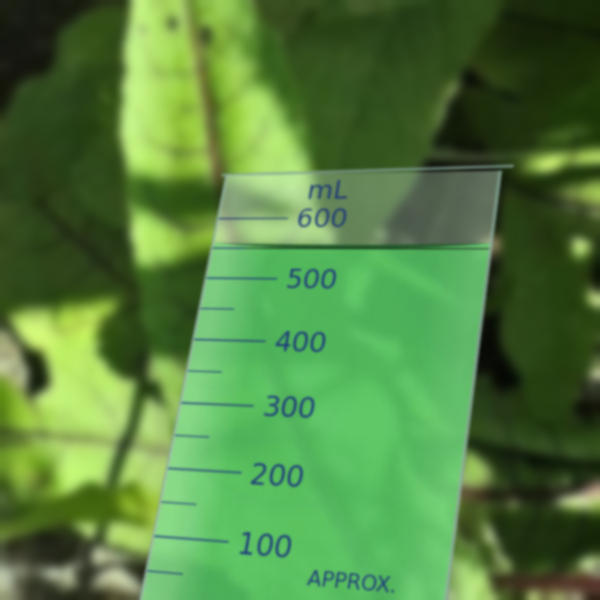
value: 550,mL
